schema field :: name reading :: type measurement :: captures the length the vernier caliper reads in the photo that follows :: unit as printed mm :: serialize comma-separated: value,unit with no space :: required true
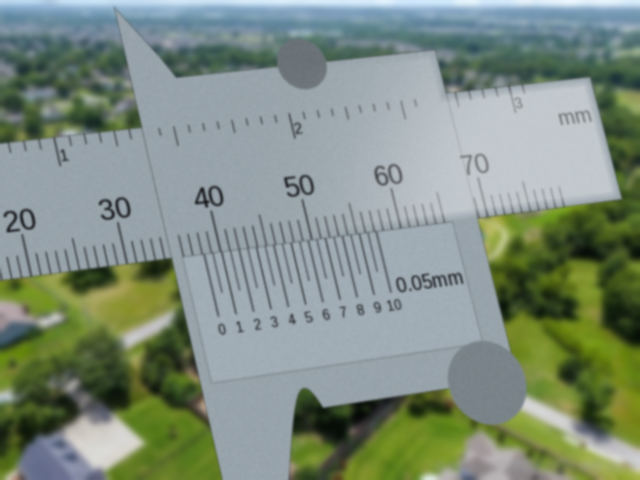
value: 38.2,mm
